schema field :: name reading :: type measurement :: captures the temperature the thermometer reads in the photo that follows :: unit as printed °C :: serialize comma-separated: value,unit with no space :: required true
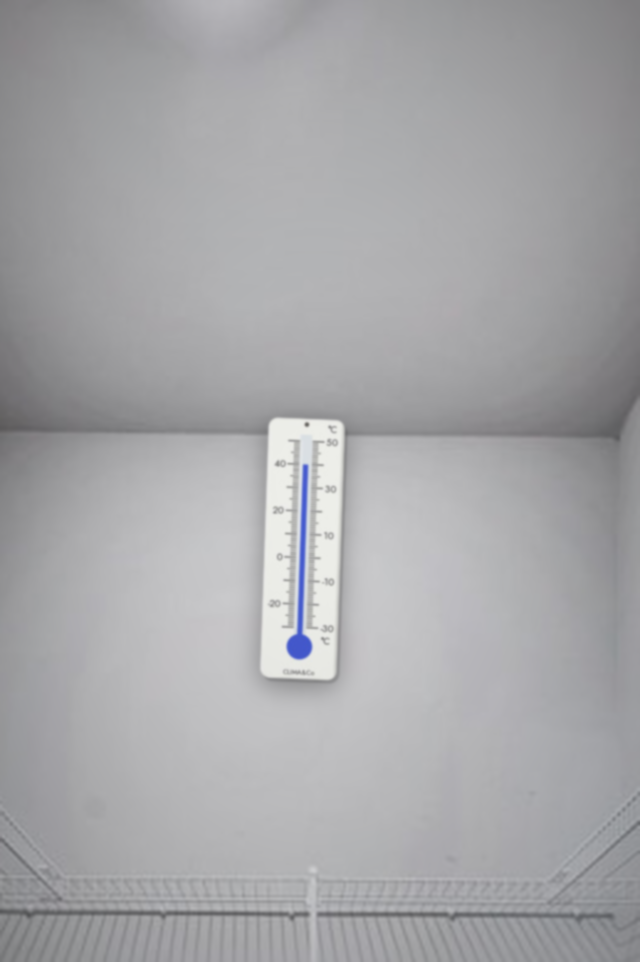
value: 40,°C
